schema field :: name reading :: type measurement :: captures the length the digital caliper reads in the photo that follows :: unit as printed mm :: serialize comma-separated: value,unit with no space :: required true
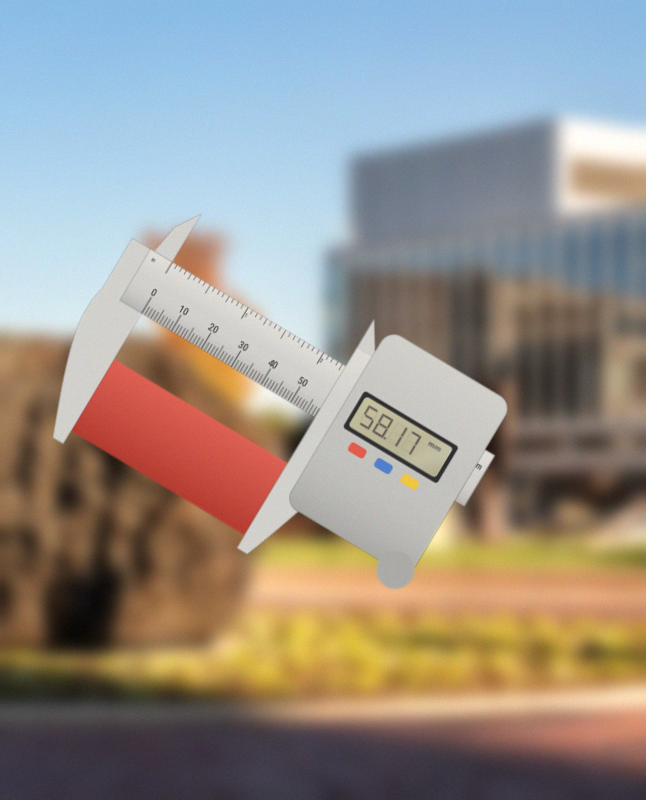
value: 58.17,mm
